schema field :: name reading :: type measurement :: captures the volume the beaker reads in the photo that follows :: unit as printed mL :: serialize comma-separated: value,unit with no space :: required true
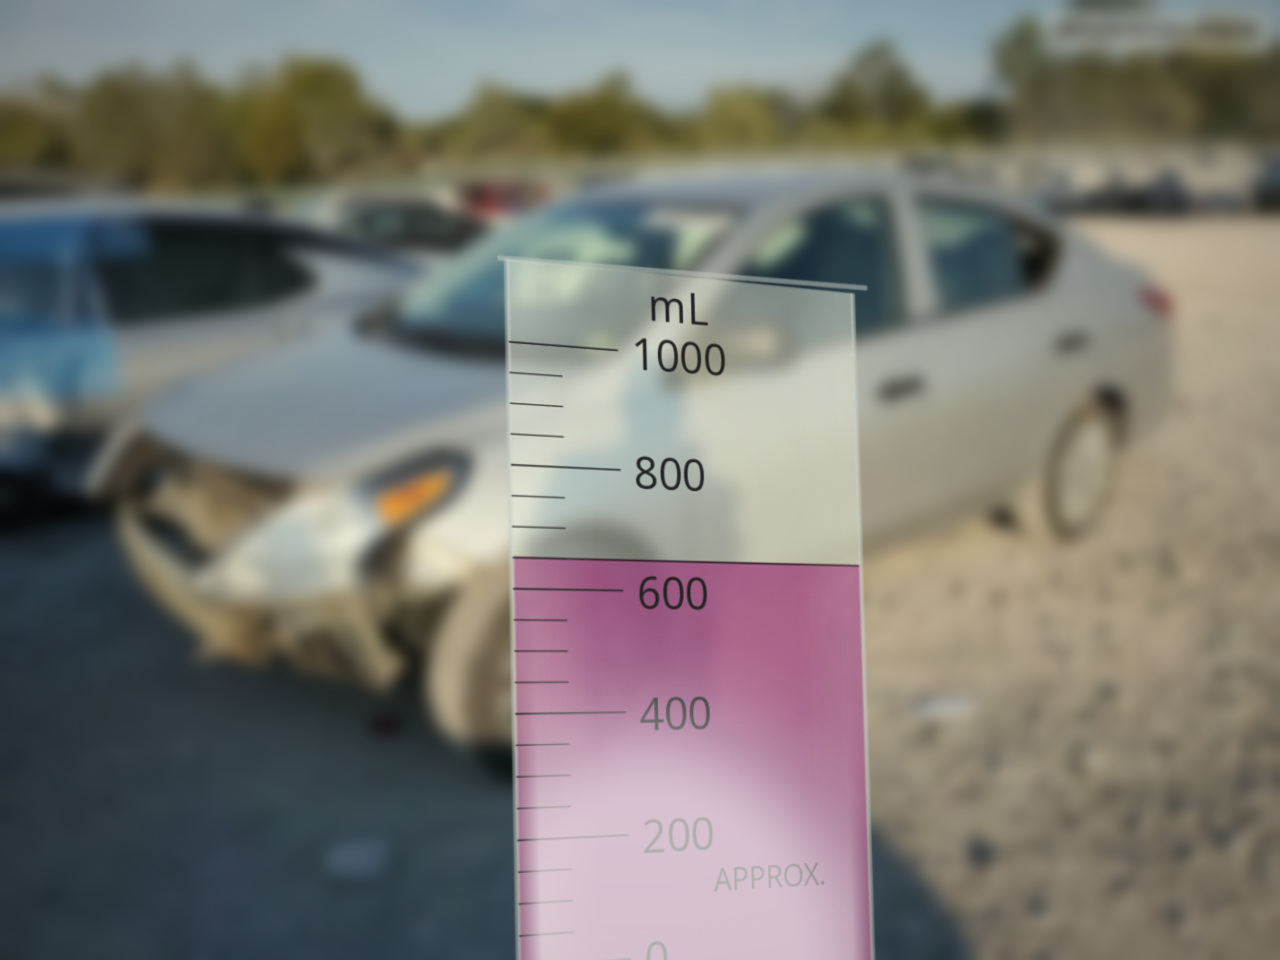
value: 650,mL
